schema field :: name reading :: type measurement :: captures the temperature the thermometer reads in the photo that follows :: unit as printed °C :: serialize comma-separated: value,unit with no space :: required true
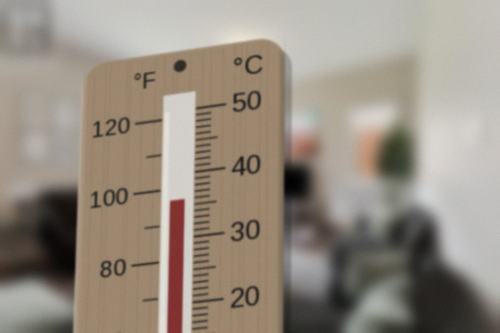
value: 36,°C
